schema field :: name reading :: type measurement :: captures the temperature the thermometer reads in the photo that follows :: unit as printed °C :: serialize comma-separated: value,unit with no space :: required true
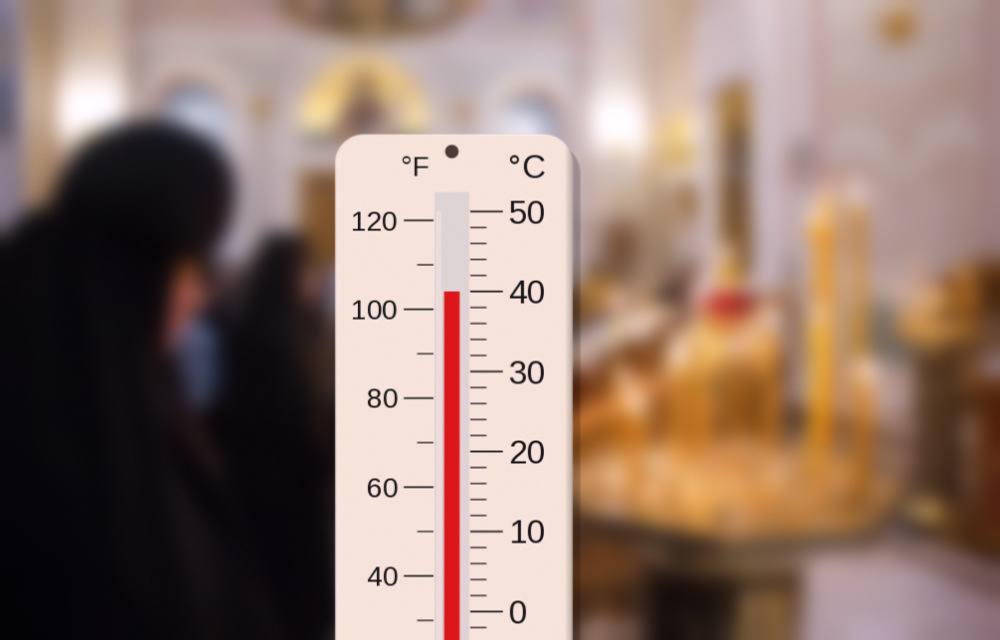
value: 40,°C
